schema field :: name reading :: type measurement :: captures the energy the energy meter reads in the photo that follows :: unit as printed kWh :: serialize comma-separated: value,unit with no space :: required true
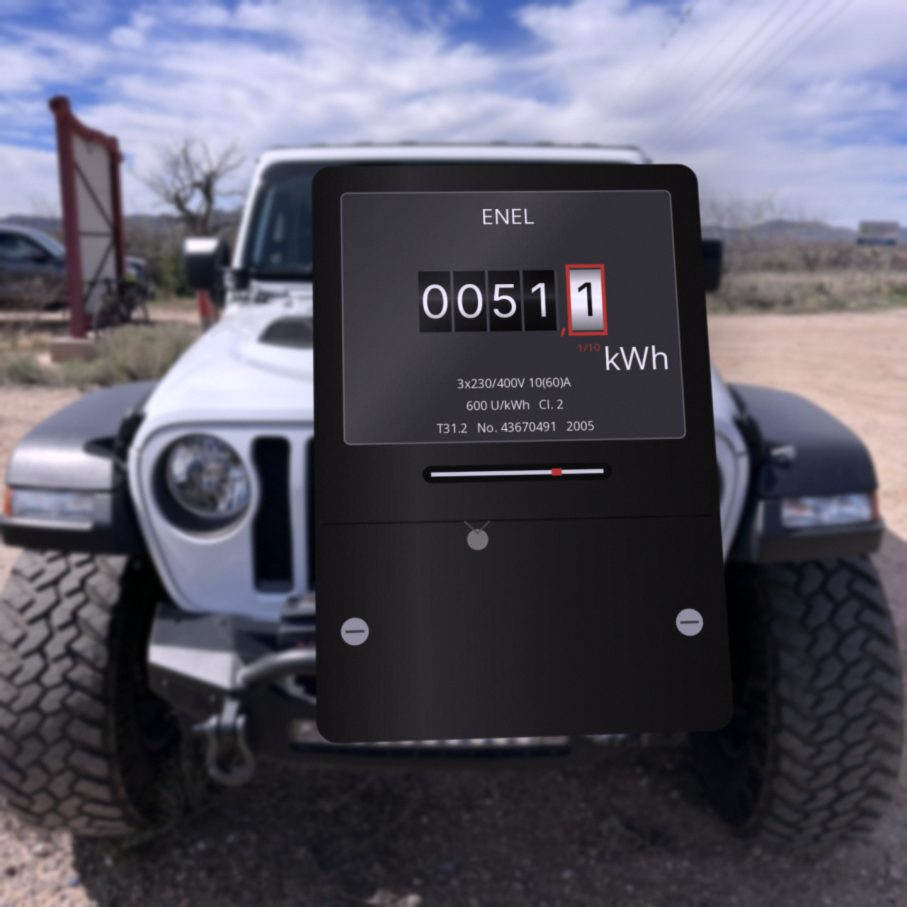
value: 51.1,kWh
